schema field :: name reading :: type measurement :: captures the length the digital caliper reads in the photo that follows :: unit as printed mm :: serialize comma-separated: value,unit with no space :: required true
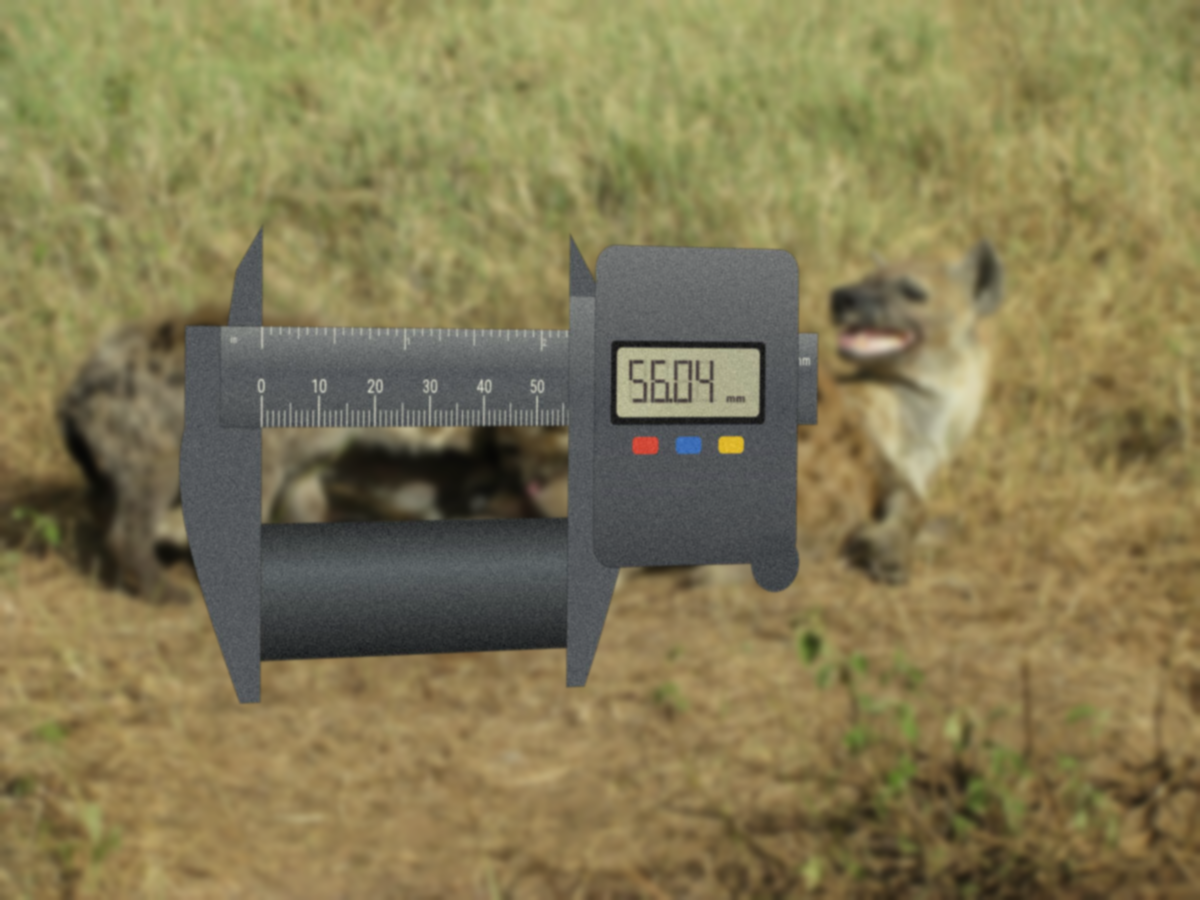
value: 56.04,mm
